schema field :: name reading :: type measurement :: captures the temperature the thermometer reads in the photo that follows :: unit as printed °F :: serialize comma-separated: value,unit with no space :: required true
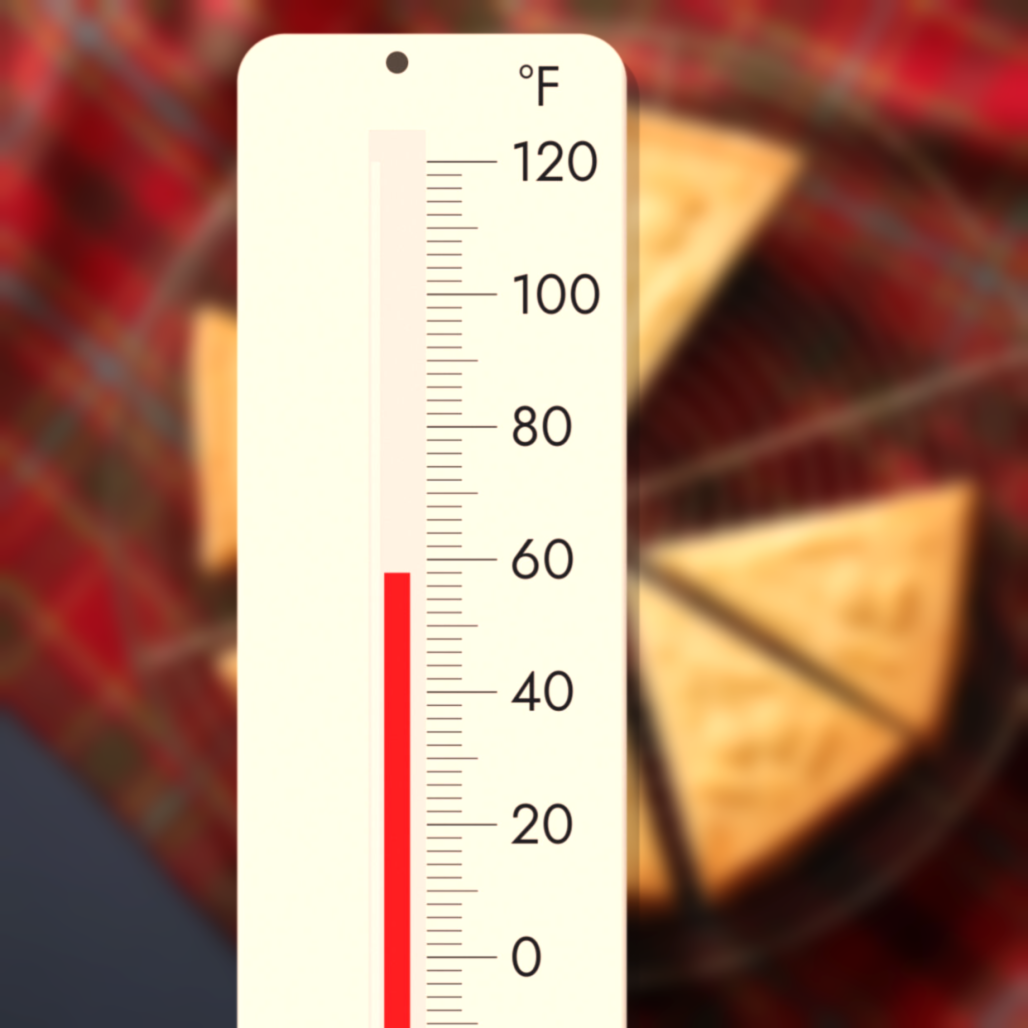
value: 58,°F
